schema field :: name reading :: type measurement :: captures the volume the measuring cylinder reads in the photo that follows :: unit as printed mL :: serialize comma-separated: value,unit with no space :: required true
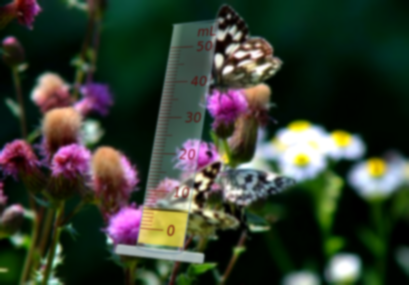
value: 5,mL
